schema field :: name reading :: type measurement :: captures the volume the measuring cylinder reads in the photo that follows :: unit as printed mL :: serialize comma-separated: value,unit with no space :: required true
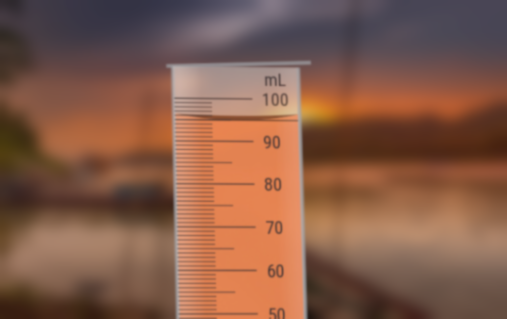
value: 95,mL
